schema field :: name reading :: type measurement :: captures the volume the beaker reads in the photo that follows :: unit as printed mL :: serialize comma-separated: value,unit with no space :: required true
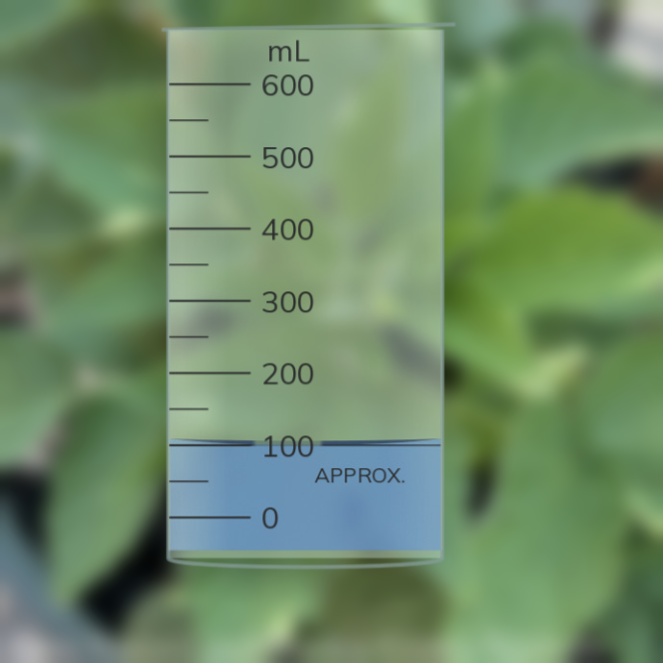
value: 100,mL
